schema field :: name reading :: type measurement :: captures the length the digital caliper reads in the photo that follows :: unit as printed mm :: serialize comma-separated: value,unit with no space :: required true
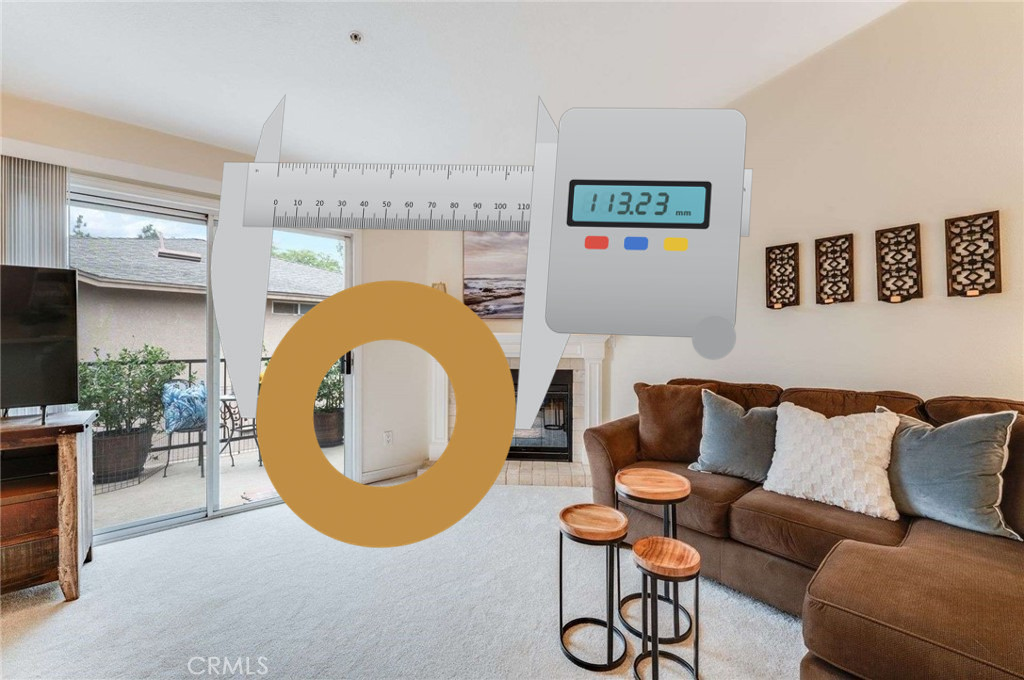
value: 113.23,mm
